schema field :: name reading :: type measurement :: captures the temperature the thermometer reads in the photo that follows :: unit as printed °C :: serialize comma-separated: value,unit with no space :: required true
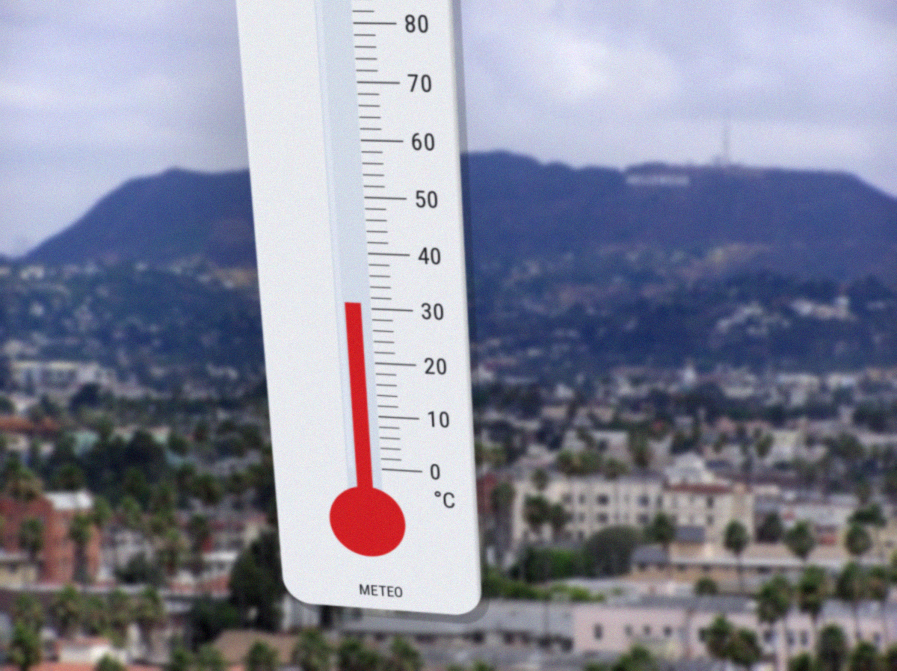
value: 31,°C
